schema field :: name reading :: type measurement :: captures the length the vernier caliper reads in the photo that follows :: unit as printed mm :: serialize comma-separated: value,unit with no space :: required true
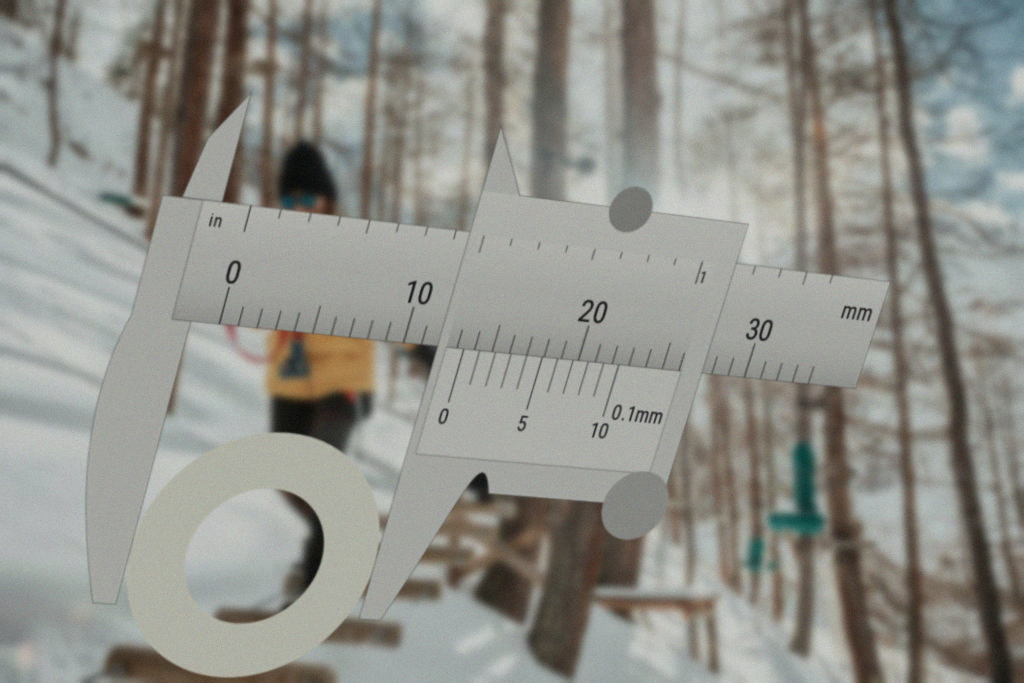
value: 13.4,mm
